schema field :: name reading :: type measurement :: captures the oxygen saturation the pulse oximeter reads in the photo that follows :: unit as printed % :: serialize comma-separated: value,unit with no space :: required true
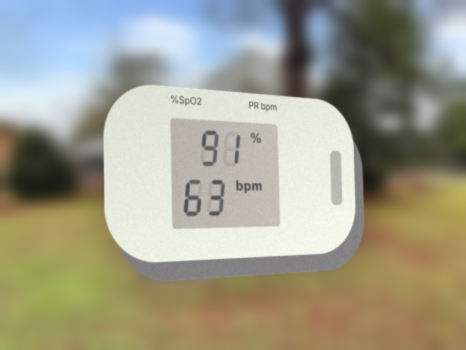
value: 91,%
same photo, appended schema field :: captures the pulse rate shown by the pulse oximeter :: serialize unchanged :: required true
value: 63,bpm
